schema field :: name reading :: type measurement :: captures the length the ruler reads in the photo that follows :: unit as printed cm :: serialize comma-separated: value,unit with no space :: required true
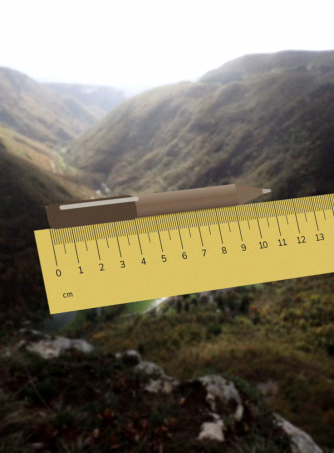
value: 11,cm
